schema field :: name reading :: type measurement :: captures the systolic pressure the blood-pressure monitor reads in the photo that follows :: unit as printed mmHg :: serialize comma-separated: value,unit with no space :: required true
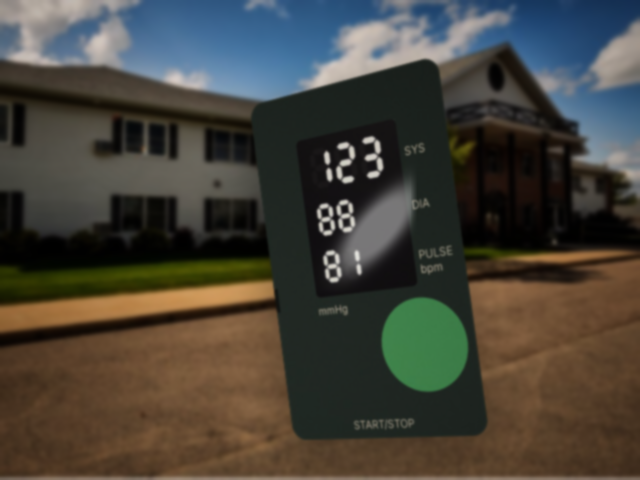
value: 123,mmHg
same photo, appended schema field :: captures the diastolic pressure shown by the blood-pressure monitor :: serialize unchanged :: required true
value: 88,mmHg
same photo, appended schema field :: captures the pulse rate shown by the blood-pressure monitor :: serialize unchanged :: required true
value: 81,bpm
